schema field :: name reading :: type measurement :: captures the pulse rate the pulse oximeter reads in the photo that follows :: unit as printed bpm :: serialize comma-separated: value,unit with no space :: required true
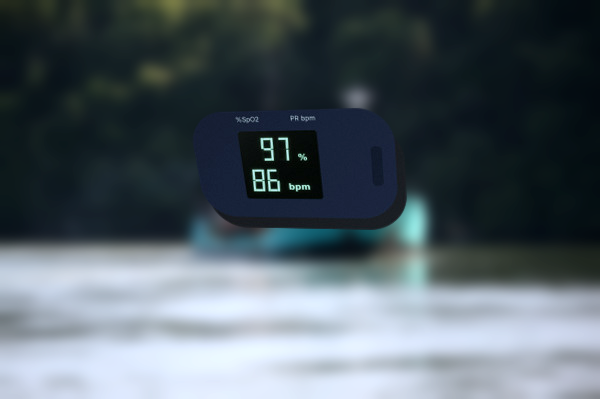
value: 86,bpm
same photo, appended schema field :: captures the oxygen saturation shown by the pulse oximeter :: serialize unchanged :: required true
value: 97,%
